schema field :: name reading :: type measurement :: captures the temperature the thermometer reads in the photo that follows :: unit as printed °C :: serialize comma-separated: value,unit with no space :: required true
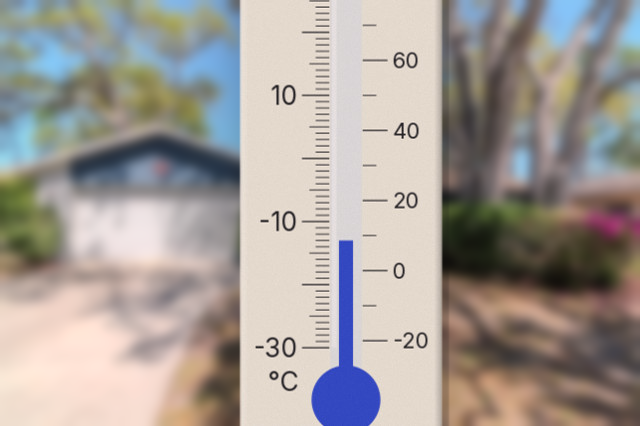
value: -13,°C
